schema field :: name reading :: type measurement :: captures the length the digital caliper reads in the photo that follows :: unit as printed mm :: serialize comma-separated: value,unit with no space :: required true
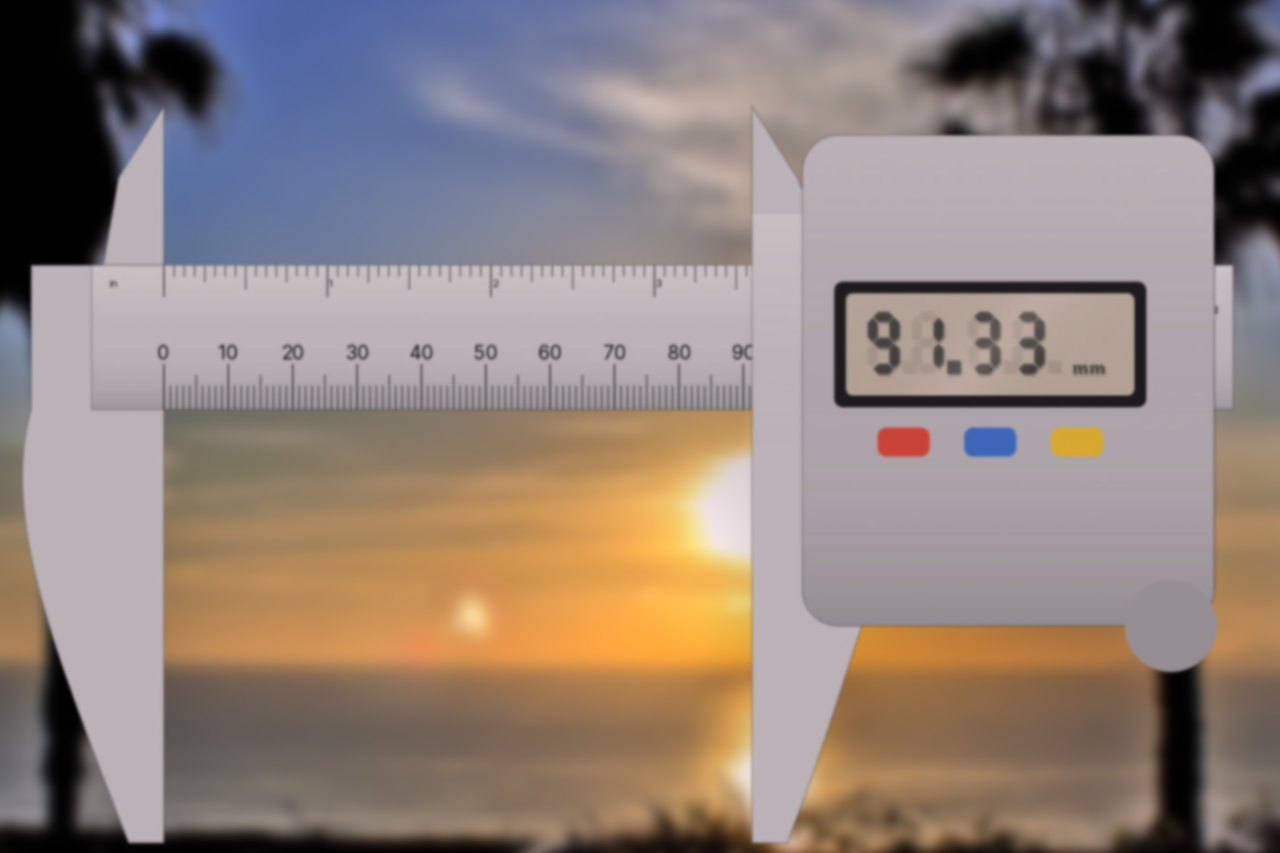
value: 91.33,mm
